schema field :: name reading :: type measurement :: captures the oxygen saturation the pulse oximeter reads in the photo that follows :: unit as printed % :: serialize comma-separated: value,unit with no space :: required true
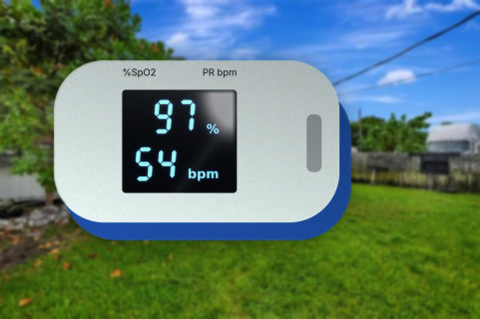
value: 97,%
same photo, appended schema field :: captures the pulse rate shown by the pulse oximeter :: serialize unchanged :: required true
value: 54,bpm
